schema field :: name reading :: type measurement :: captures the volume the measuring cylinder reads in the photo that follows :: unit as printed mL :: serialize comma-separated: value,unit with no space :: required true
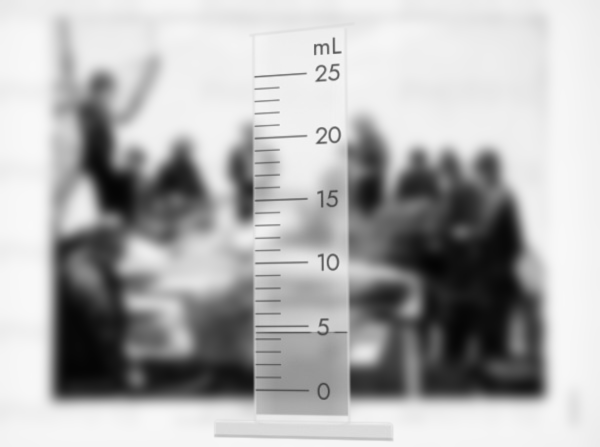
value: 4.5,mL
